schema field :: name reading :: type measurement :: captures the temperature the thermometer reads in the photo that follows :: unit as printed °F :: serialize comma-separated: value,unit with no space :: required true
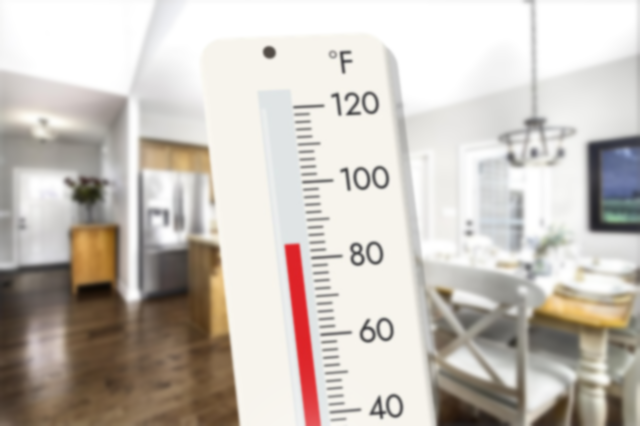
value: 84,°F
